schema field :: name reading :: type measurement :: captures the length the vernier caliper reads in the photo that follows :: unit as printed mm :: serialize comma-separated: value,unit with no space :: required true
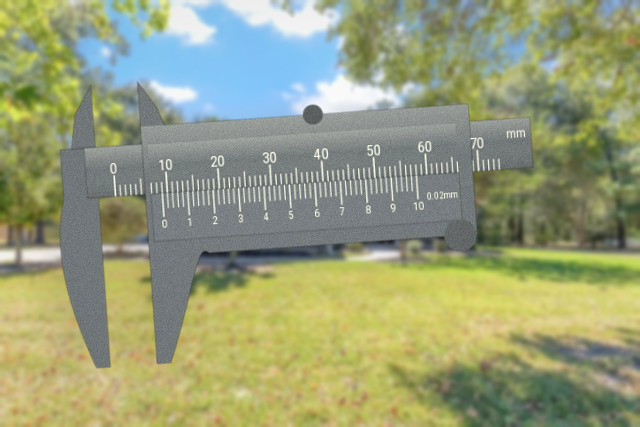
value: 9.0,mm
